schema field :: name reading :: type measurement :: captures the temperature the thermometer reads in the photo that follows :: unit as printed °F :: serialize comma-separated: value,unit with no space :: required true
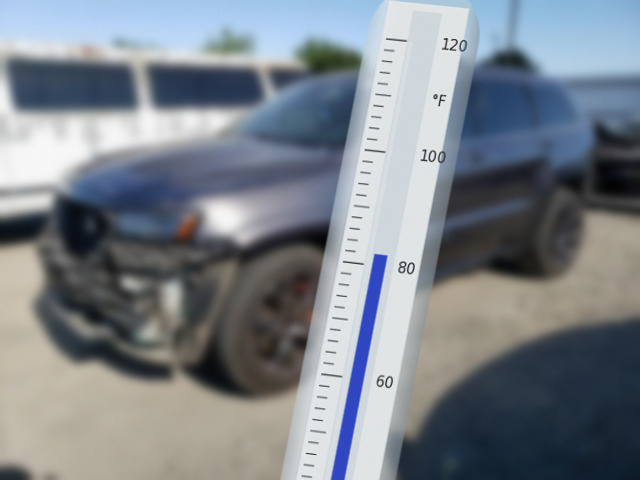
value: 82,°F
